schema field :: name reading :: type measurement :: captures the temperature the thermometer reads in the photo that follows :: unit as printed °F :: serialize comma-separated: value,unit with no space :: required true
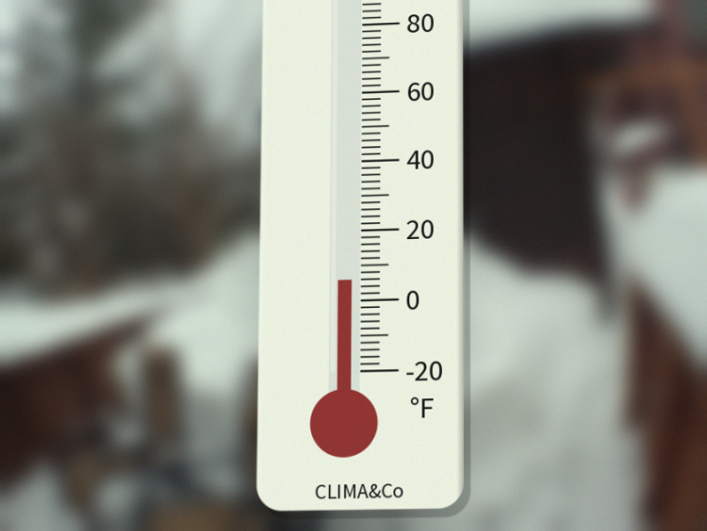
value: 6,°F
